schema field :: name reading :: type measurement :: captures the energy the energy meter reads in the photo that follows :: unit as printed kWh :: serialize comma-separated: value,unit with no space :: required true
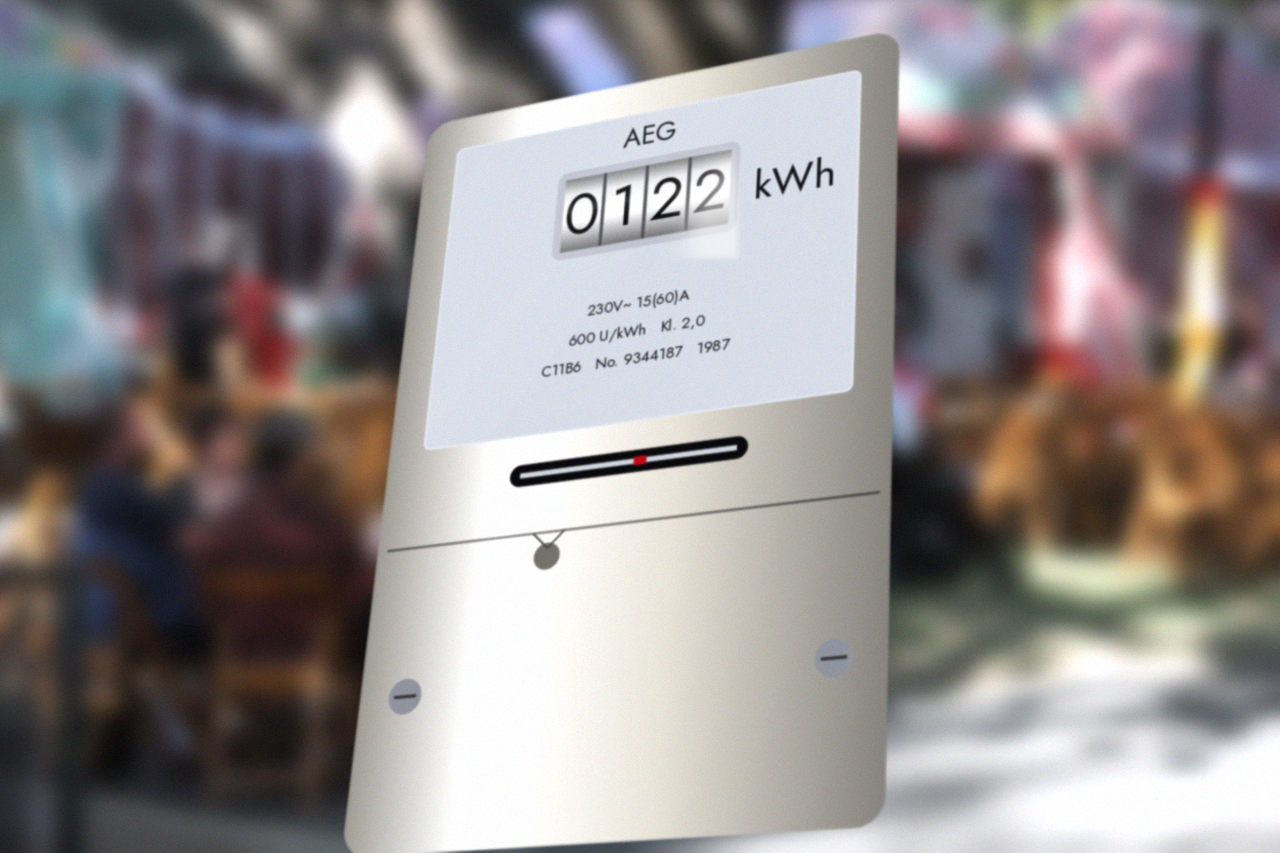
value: 122,kWh
